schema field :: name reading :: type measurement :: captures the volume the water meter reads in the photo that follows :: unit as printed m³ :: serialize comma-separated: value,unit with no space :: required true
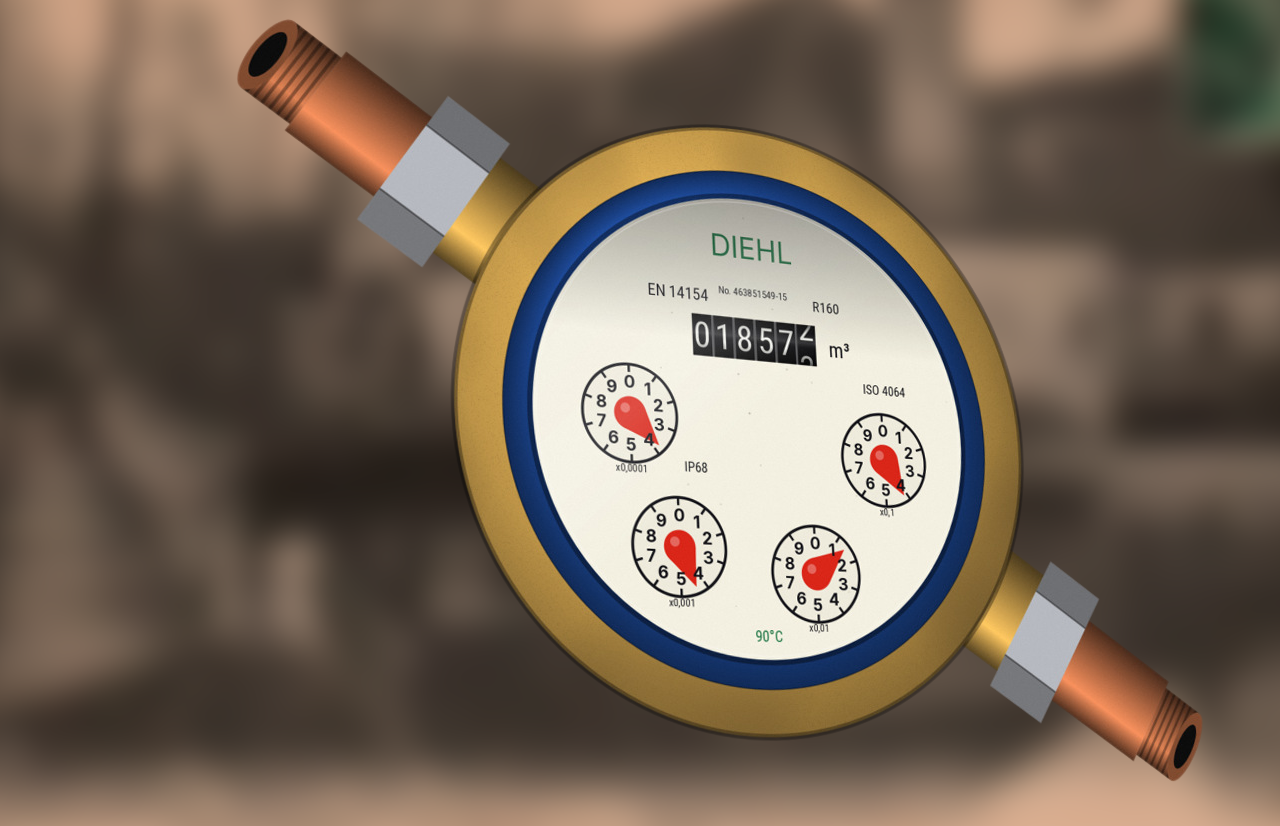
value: 18572.4143,m³
